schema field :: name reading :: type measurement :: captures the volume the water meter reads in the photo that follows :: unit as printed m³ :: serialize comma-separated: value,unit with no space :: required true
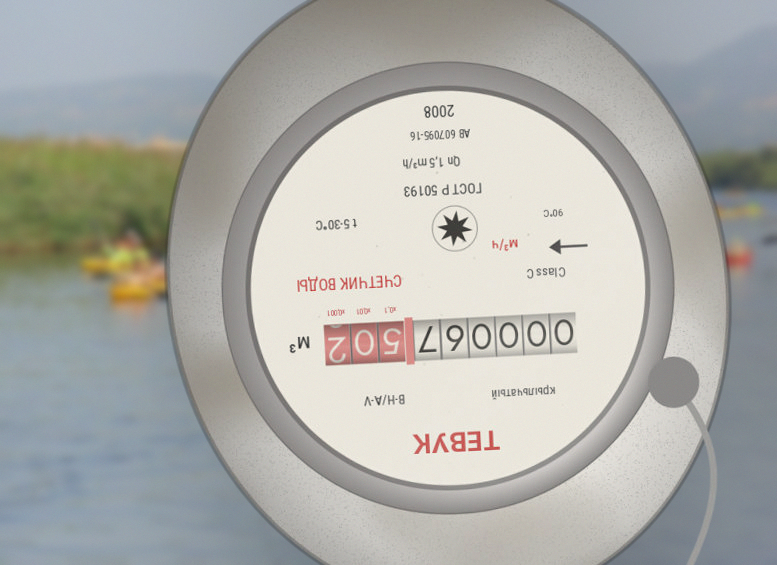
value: 67.502,m³
